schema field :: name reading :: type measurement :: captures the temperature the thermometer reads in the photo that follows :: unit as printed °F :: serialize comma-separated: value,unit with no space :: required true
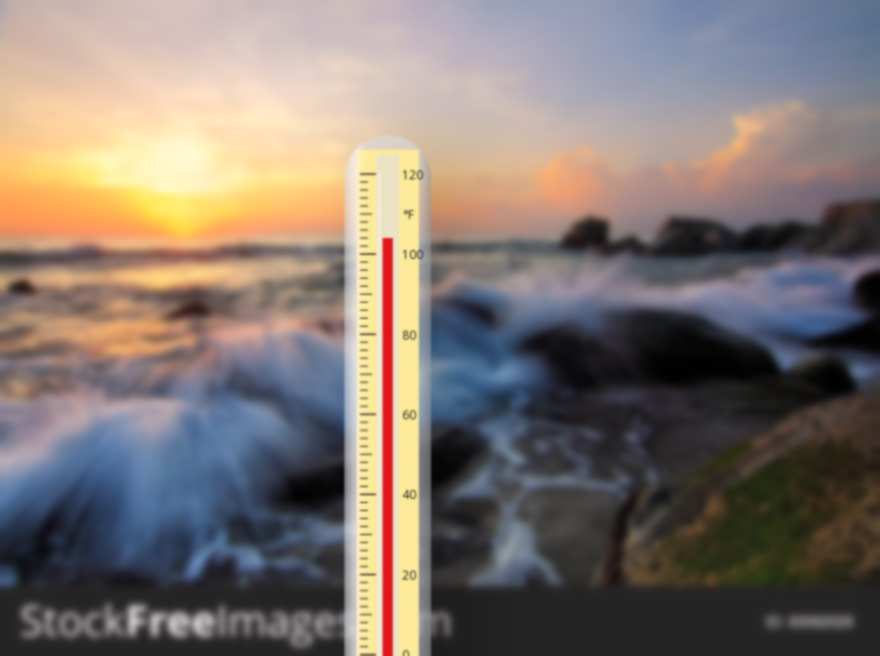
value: 104,°F
